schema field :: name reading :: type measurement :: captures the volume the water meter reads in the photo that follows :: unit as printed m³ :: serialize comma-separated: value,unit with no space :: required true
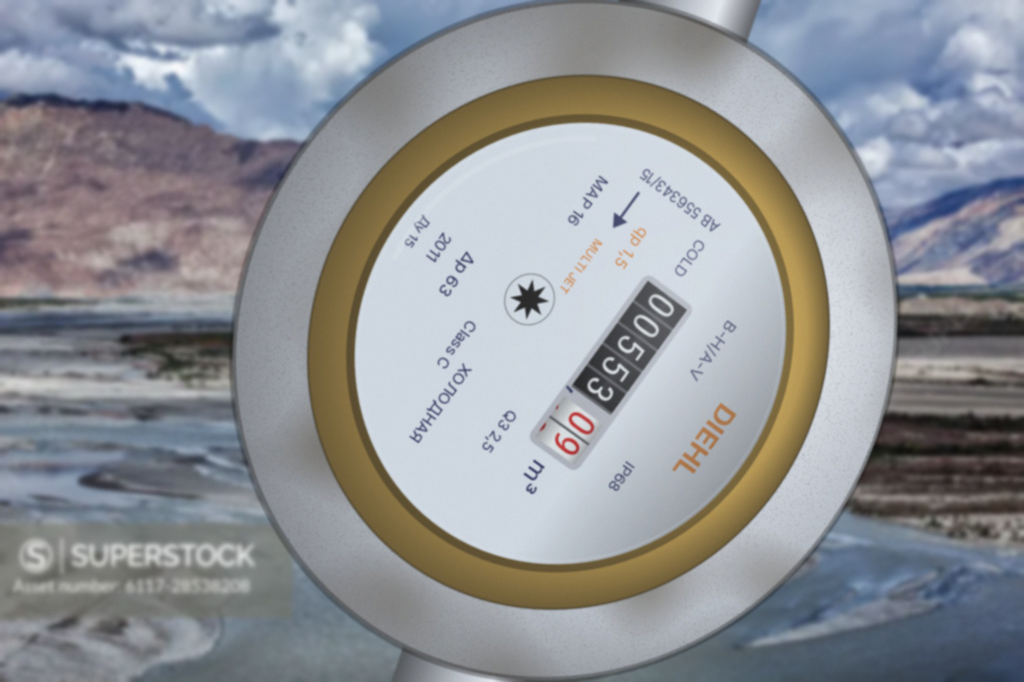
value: 553.09,m³
